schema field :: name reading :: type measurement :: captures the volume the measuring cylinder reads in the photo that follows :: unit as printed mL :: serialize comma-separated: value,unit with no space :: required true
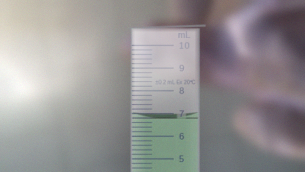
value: 6.8,mL
